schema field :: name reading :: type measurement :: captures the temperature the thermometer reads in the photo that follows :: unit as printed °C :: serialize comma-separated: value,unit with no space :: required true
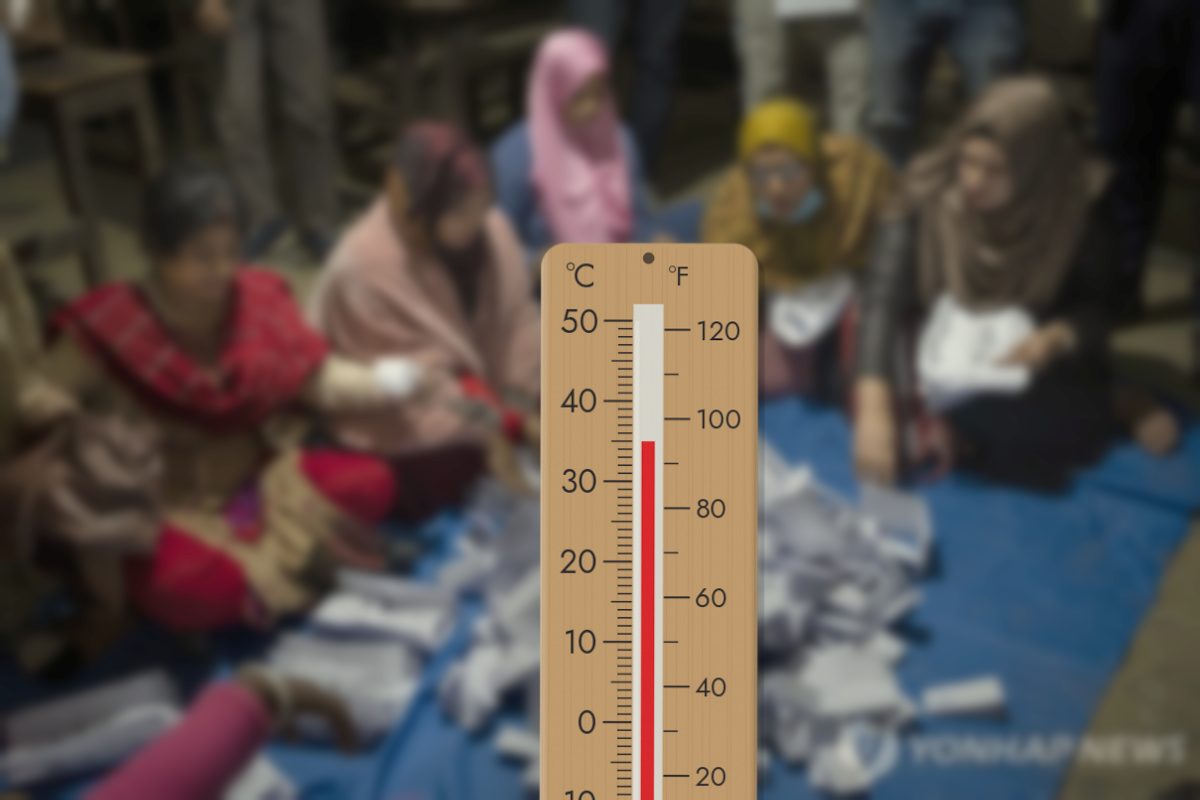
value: 35,°C
